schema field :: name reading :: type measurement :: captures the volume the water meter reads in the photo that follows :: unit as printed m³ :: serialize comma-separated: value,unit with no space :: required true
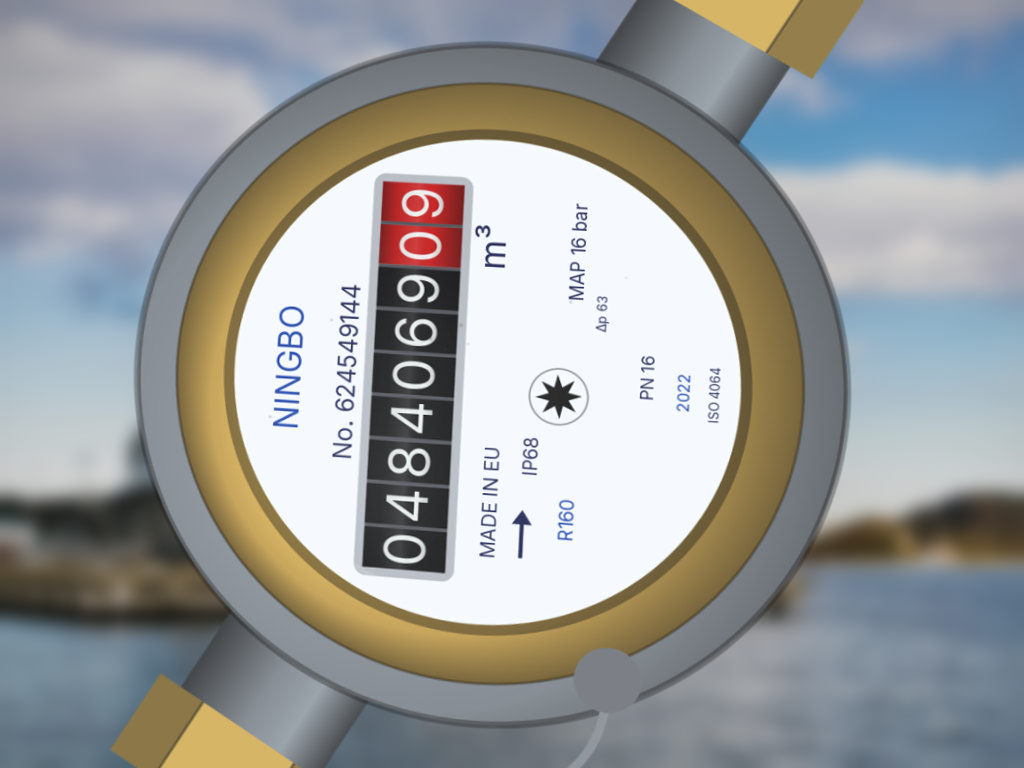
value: 484069.09,m³
